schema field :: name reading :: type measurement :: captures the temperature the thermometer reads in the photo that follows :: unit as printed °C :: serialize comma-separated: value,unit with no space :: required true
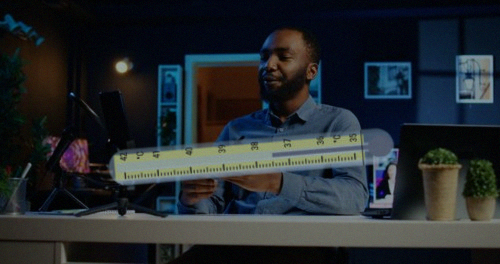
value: 37.5,°C
